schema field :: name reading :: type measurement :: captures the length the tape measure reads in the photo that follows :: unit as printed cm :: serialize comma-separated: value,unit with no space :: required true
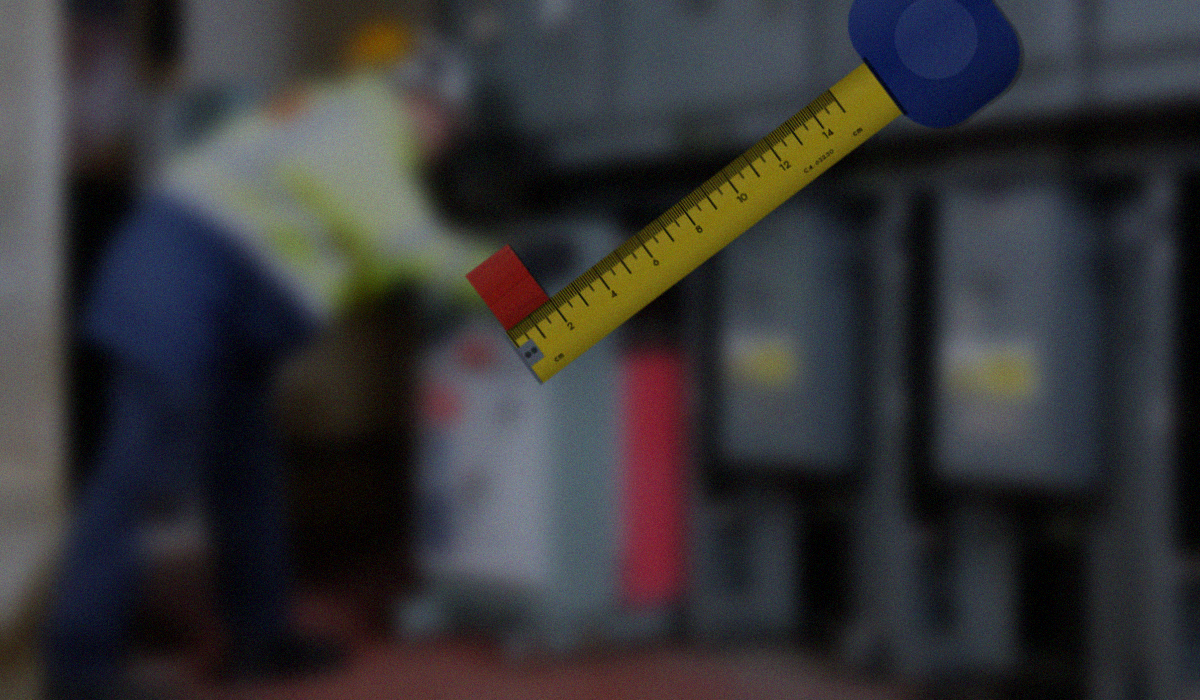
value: 2,cm
